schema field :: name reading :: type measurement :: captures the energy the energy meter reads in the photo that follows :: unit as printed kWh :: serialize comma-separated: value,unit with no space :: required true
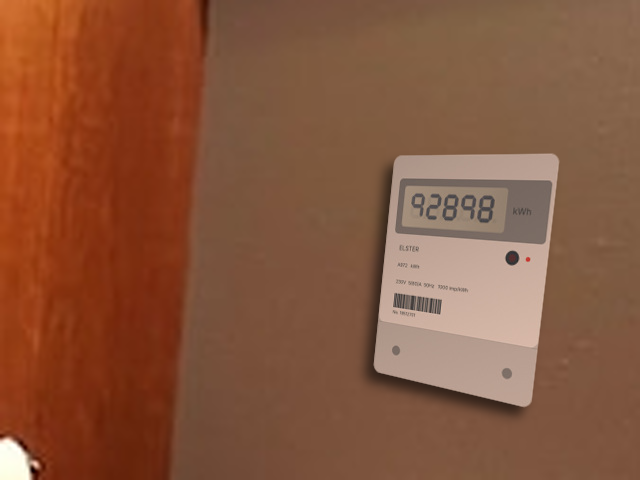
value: 92898,kWh
